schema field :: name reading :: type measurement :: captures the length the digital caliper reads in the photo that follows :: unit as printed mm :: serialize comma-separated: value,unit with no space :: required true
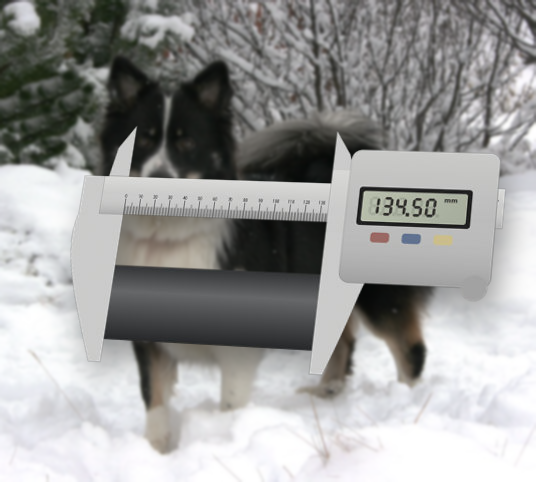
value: 134.50,mm
